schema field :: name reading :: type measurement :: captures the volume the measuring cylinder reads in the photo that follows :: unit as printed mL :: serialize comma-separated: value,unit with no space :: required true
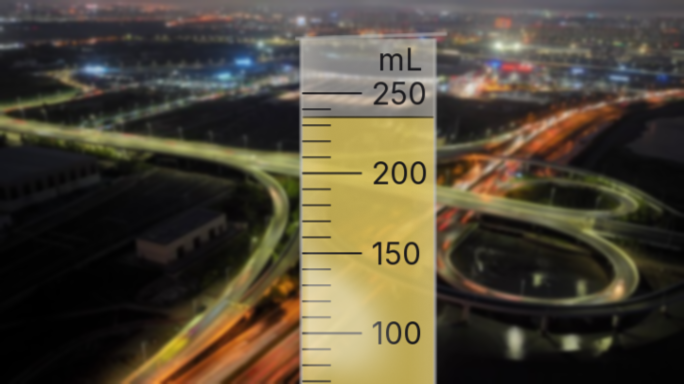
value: 235,mL
